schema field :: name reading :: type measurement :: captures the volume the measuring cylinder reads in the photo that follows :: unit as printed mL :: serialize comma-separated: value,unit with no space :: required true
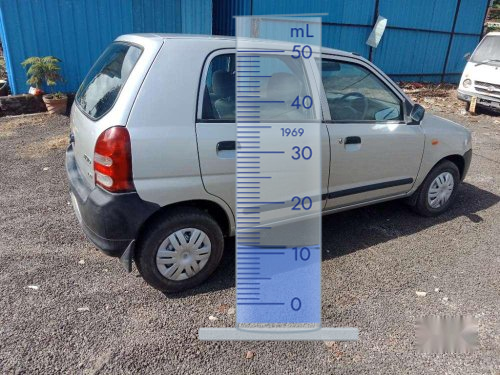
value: 11,mL
